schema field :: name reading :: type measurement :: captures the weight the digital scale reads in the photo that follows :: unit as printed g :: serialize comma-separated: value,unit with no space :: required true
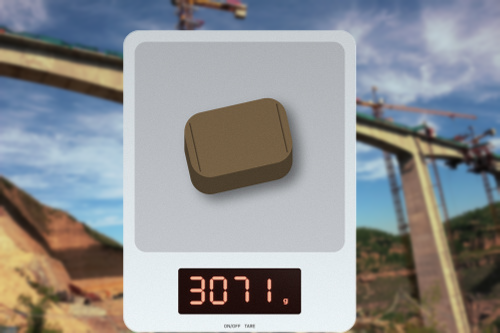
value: 3071,g
